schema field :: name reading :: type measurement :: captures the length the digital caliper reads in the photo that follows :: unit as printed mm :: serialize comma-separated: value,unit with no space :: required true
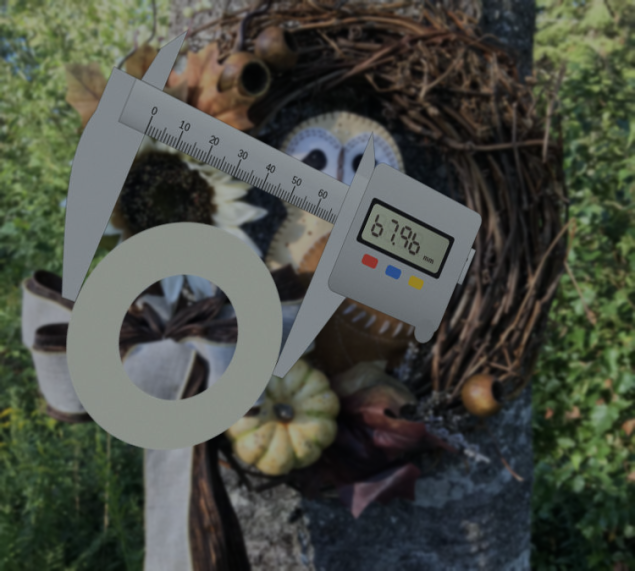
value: 67.96,mm
